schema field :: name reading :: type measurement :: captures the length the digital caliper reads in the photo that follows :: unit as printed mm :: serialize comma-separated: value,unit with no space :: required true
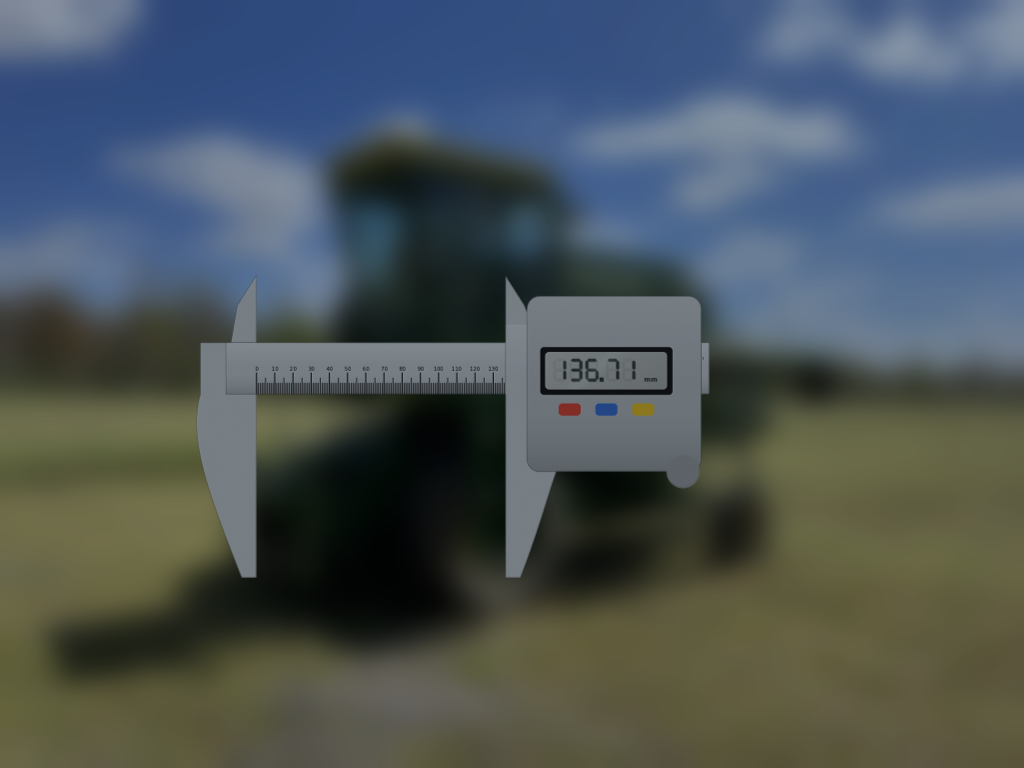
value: 136.71,mm
